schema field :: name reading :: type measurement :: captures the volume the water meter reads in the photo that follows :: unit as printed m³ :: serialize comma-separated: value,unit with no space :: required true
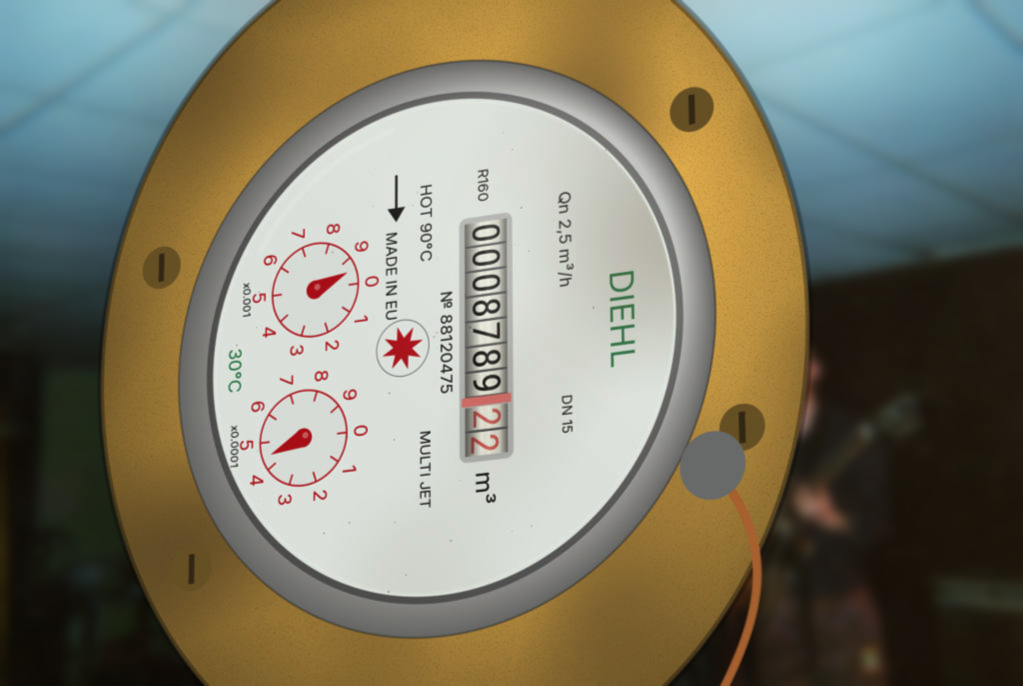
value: 8789.2194,m³
